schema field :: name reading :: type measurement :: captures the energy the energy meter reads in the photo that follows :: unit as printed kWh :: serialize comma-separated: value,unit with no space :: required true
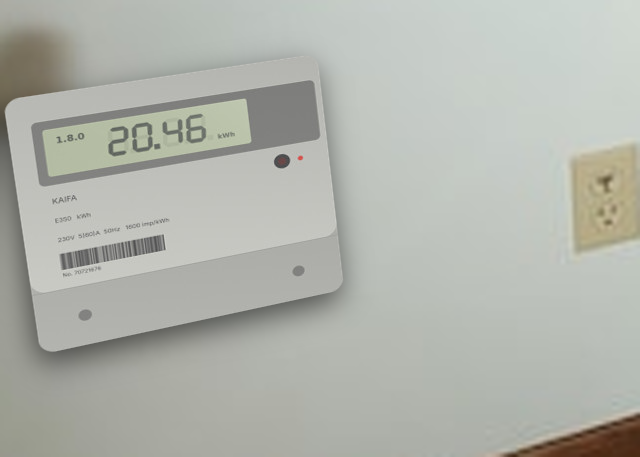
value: 20.46,kWh
